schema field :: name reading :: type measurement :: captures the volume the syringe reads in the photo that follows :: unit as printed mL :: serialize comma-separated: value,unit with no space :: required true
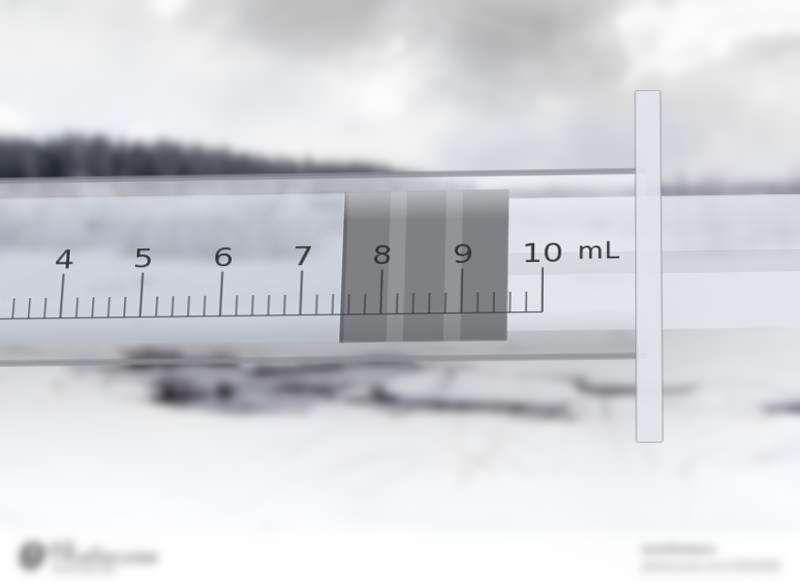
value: 7.5,mL
